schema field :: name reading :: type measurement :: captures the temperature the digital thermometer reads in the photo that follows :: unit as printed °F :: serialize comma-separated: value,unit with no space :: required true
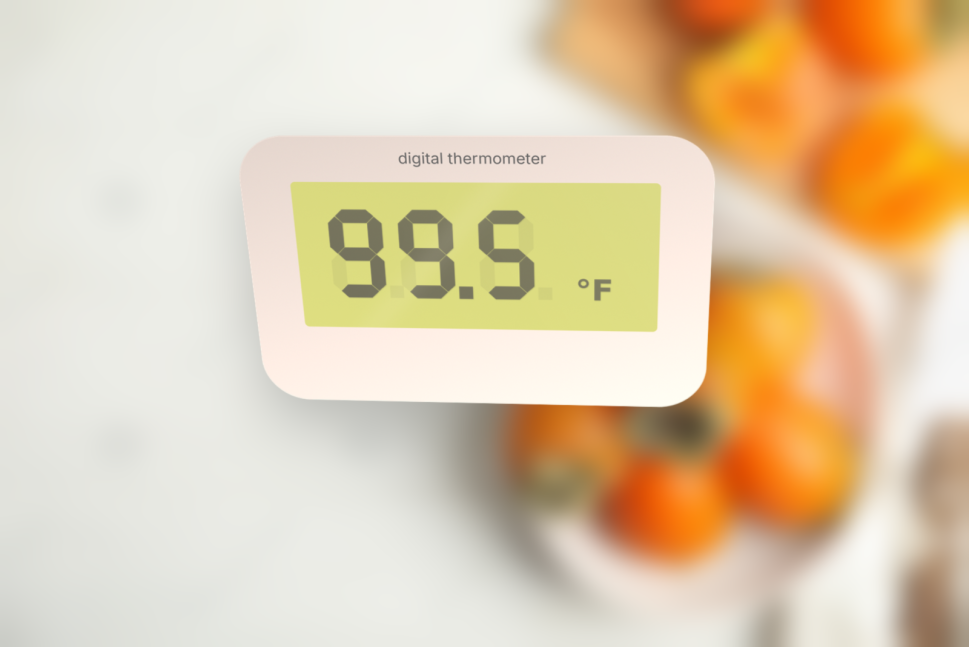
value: 99.5,°F
